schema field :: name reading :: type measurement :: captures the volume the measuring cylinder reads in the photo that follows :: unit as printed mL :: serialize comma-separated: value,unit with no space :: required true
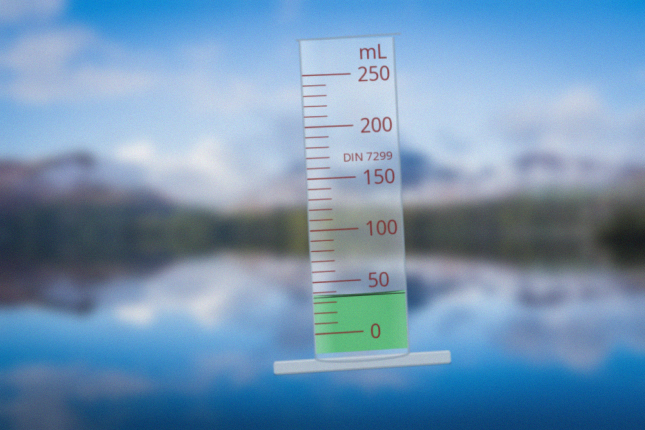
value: 35,mL
